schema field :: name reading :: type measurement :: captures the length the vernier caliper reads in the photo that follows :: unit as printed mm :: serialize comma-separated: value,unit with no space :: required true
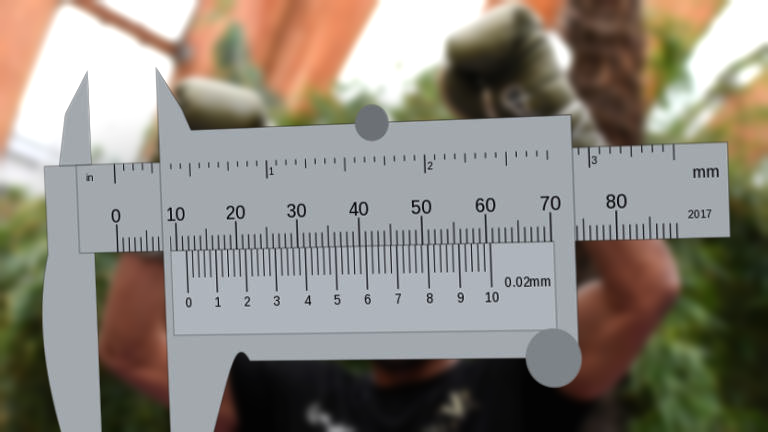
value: 11.6,mm
